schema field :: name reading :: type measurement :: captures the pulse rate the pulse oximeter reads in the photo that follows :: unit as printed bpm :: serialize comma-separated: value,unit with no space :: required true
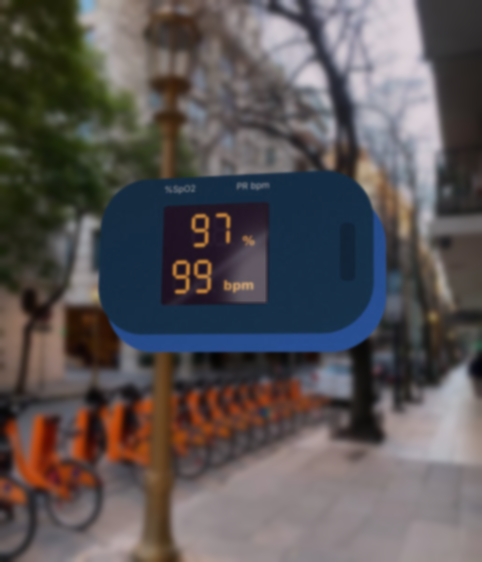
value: 99,bpm
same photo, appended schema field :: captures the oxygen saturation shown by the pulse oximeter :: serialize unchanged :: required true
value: 97,%
